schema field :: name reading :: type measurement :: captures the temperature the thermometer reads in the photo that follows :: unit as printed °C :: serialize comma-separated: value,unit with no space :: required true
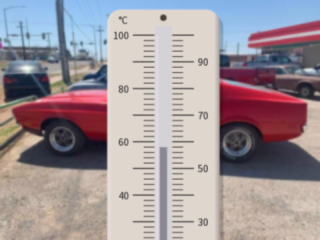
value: 58,°C
